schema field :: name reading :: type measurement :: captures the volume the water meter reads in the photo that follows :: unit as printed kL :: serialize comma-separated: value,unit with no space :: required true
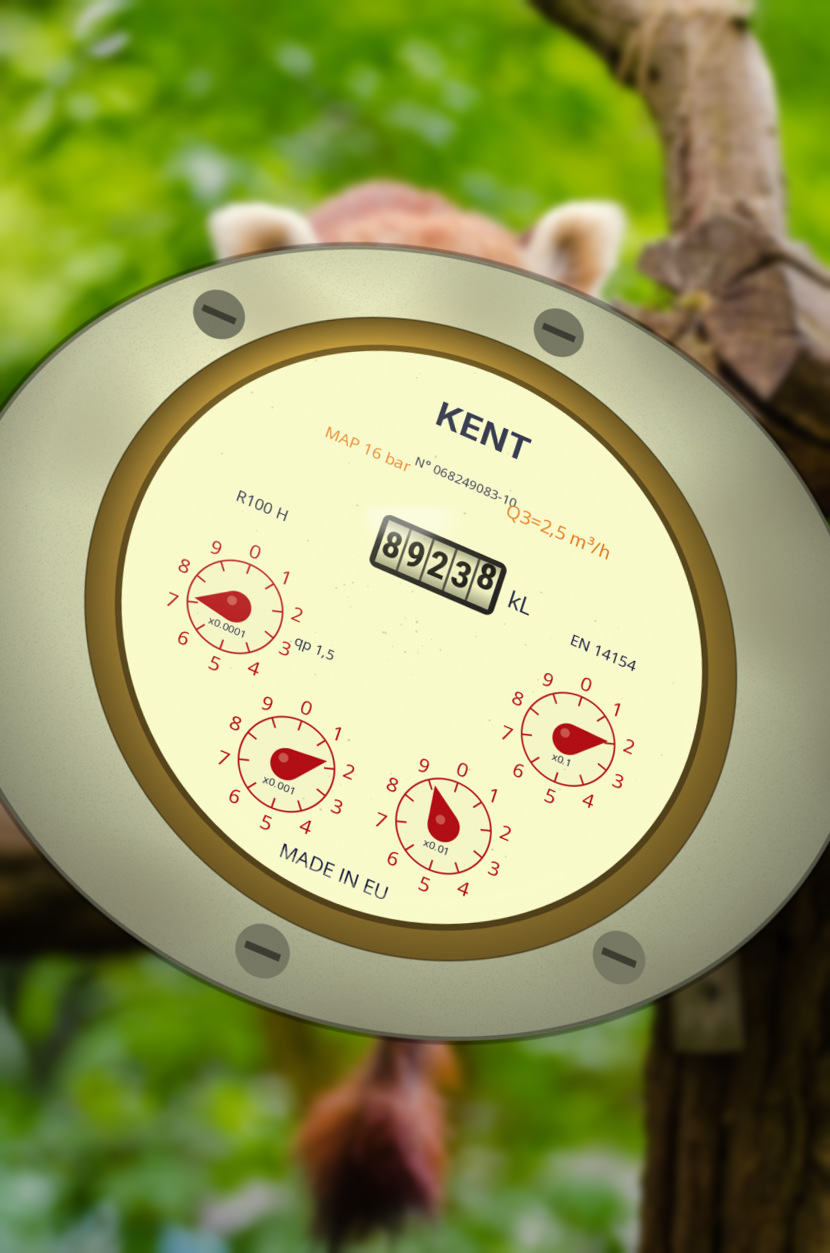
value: 89238.1917,kL
